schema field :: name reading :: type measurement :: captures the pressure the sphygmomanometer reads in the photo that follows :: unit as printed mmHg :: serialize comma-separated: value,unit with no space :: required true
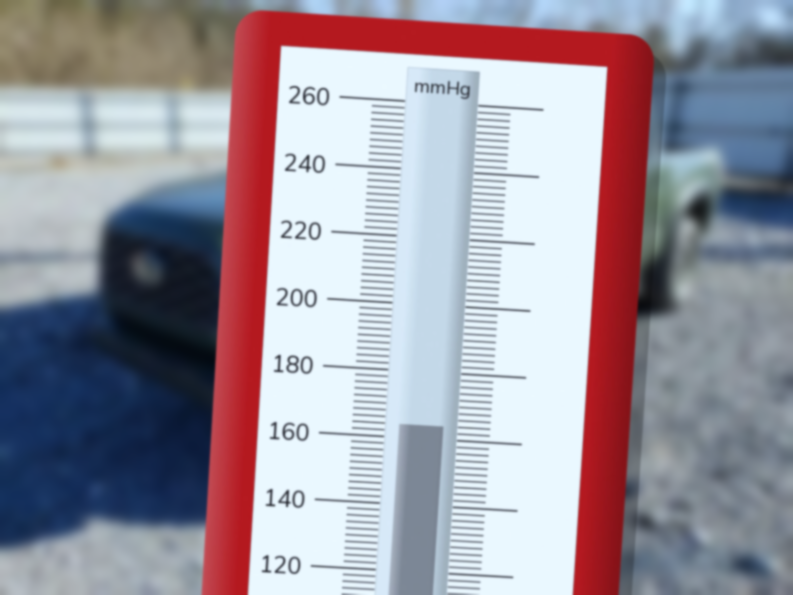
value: 164,mmHg
